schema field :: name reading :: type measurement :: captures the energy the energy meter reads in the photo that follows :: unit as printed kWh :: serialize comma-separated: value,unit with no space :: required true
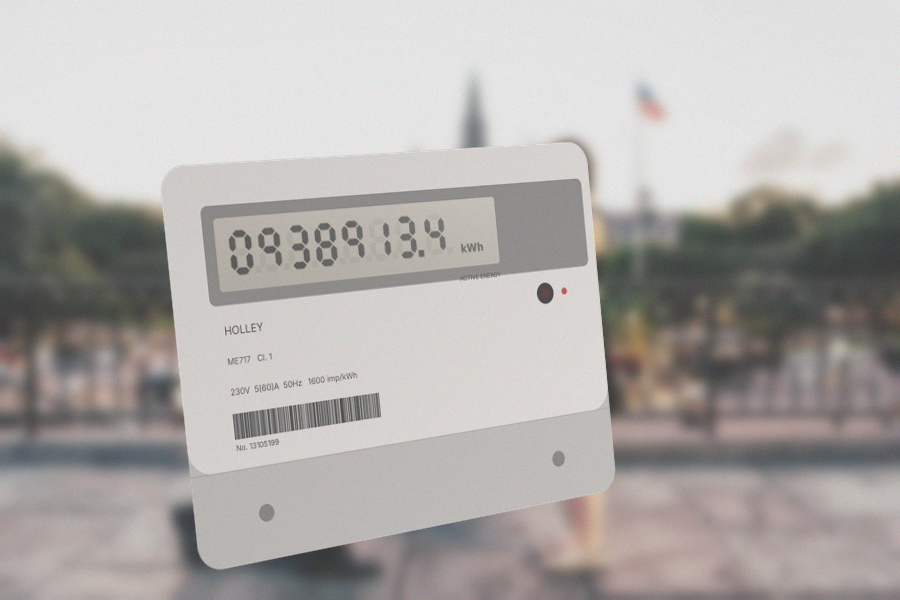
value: 938913.4,kWh
